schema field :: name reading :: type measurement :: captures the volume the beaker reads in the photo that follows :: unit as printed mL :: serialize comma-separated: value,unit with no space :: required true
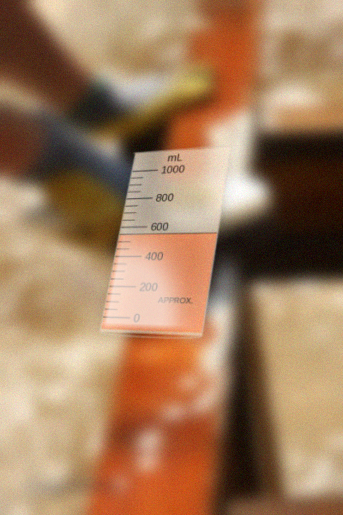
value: 550,mL
